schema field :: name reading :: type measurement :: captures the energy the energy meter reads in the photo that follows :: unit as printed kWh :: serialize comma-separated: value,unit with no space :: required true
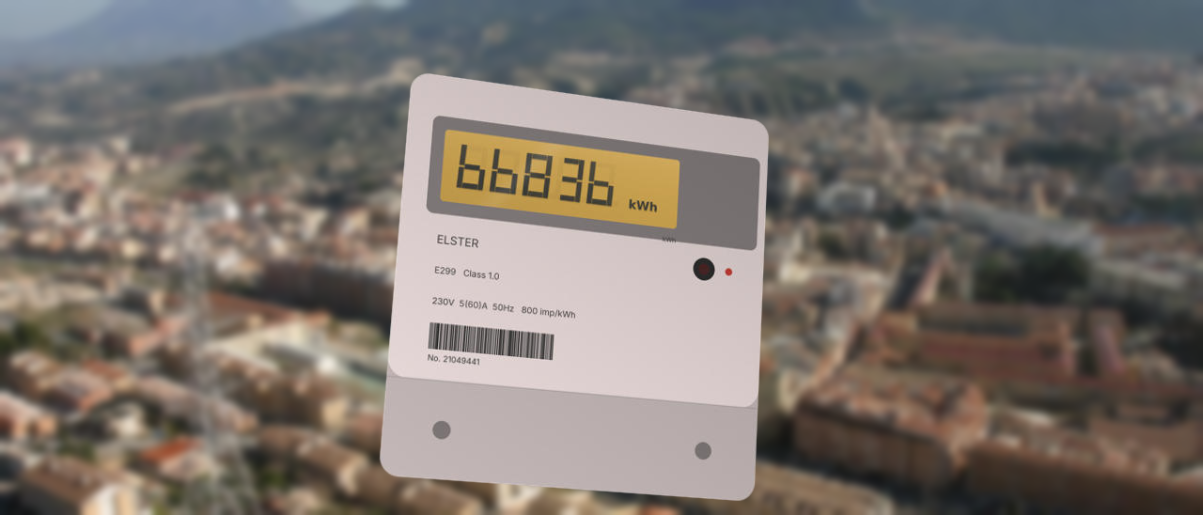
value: 66836,kWh
